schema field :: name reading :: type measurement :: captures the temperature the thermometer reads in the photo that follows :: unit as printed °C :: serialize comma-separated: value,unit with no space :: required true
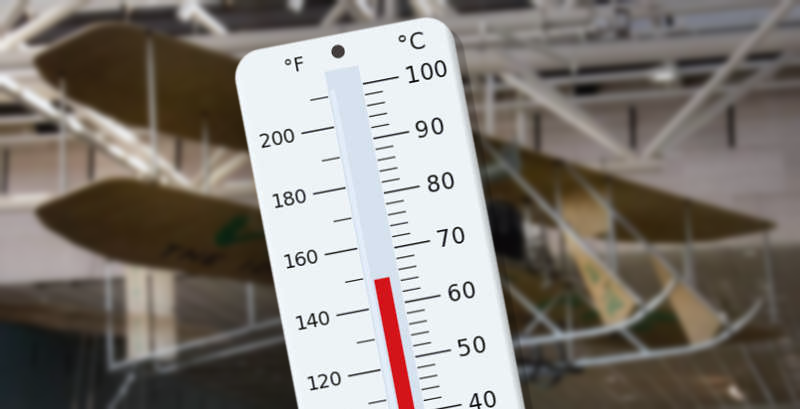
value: 65,°C
